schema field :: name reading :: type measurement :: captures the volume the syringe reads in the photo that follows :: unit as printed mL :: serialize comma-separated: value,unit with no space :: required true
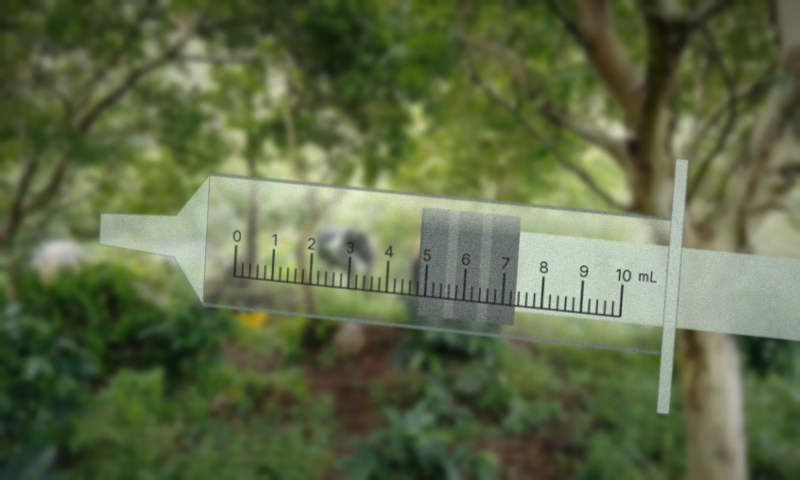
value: 4.8,mL
